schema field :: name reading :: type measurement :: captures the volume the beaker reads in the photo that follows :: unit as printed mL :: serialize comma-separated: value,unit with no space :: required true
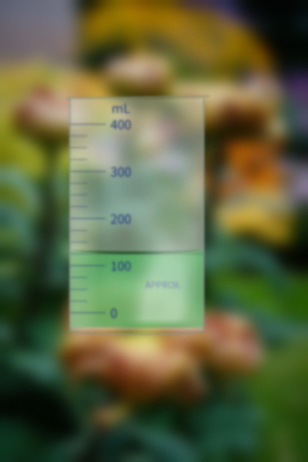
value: 125,mL
